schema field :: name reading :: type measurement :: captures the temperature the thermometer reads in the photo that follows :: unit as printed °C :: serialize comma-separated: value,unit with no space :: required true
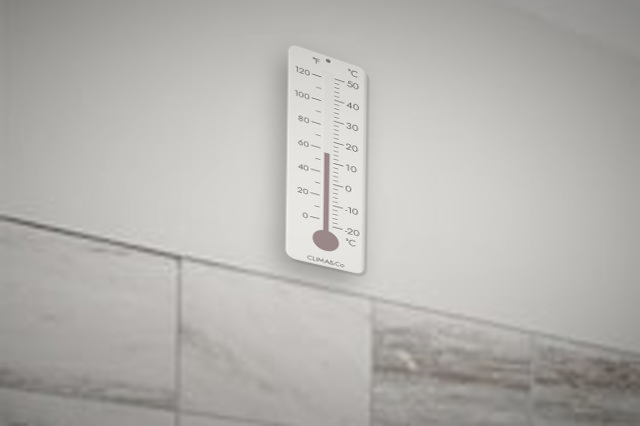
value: 14,°C
